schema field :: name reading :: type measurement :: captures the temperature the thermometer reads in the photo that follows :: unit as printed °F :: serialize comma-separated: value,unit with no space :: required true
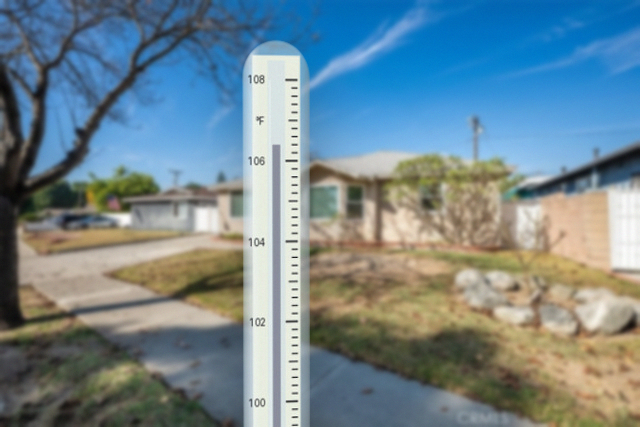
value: 106.4,°F
